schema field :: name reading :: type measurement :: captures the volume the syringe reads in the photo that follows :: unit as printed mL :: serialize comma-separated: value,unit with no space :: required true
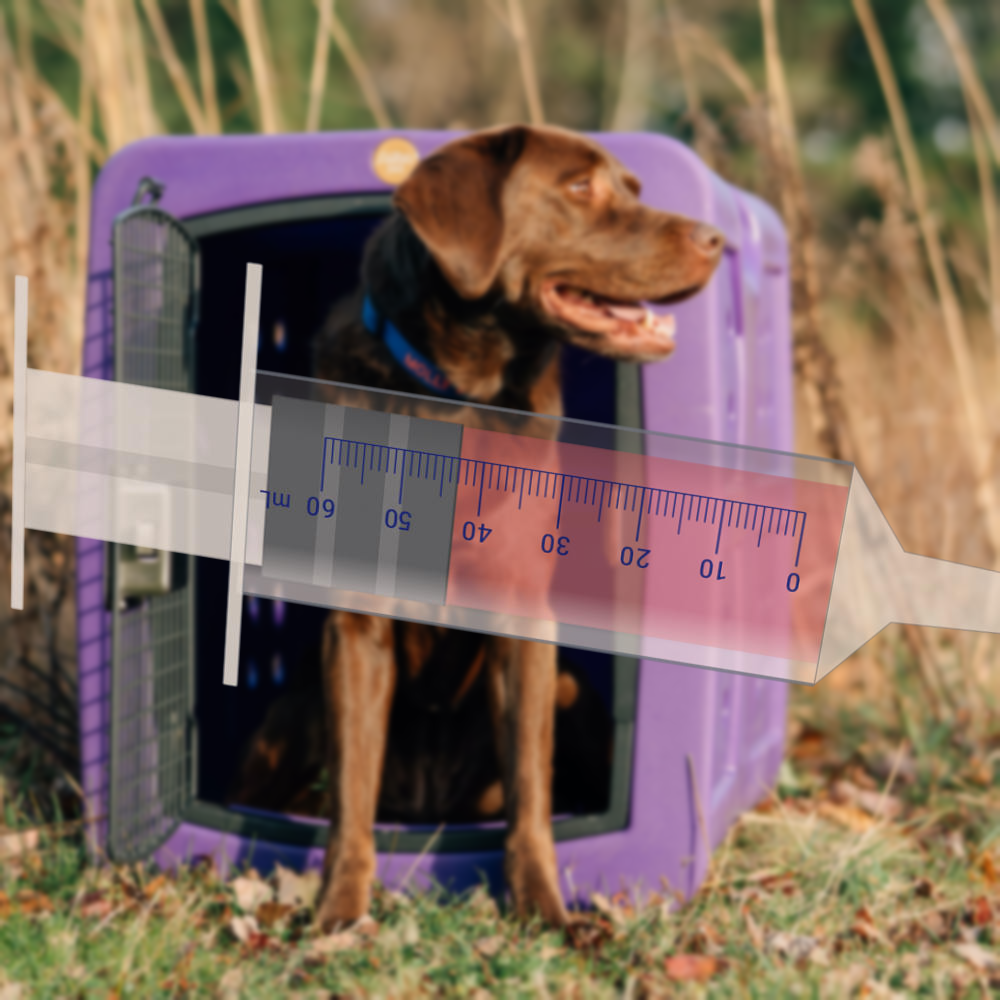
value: 43,mL
